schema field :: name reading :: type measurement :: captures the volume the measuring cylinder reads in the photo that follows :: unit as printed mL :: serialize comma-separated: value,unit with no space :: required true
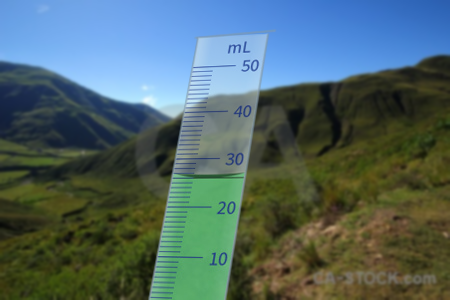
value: 26,mL
